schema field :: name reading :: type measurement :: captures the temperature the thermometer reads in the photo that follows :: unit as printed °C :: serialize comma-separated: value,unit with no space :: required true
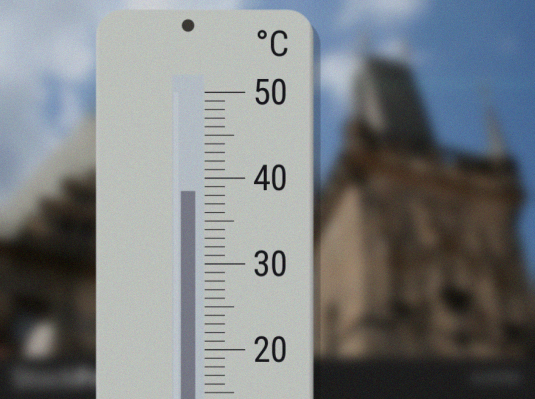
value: 38.5,°C
